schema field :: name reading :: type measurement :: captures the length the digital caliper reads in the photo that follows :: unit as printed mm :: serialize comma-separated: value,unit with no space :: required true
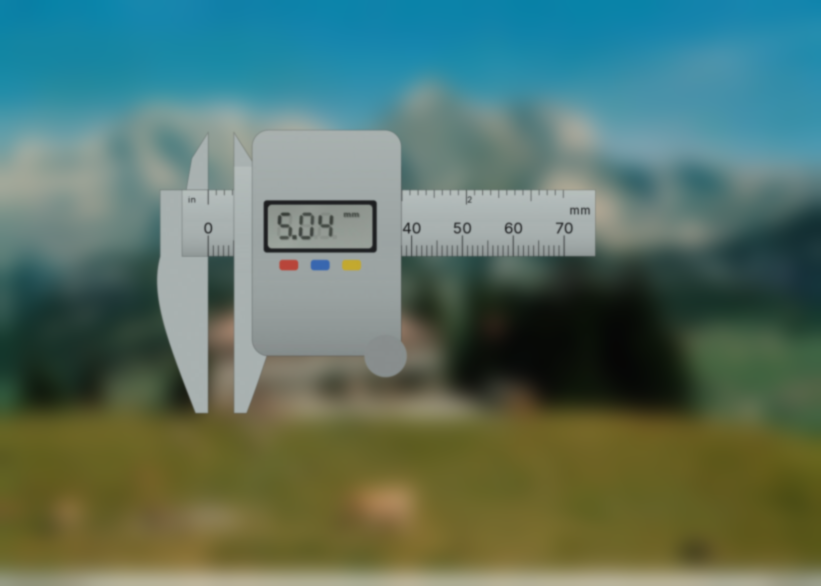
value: 5.04,mm
